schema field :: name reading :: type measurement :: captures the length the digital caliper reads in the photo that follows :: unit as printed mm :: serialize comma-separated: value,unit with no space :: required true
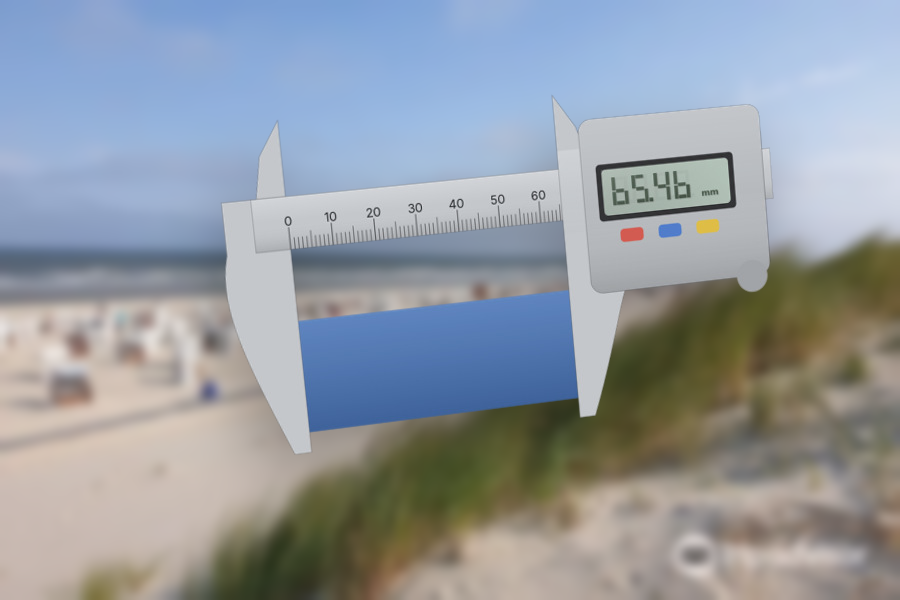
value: 65.46,mm
